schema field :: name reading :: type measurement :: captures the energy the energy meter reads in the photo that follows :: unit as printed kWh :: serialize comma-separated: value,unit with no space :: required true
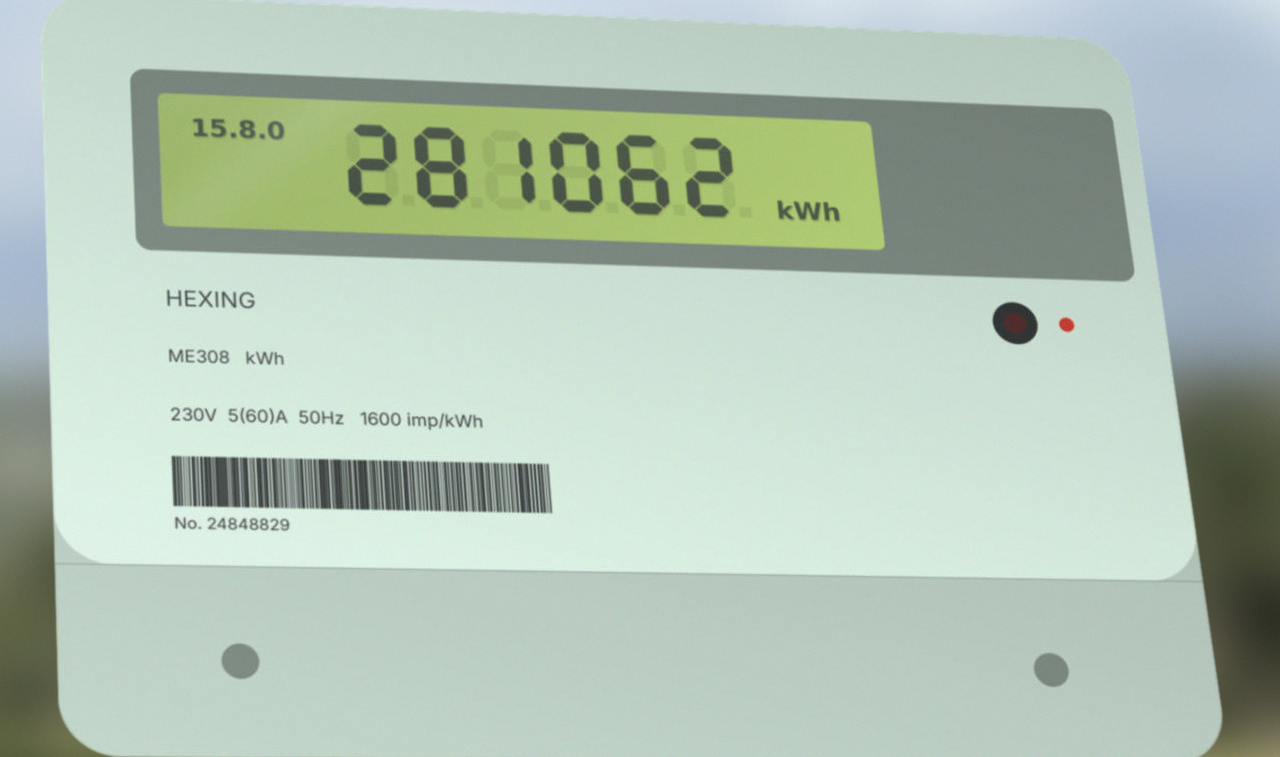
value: 281062,kWh
